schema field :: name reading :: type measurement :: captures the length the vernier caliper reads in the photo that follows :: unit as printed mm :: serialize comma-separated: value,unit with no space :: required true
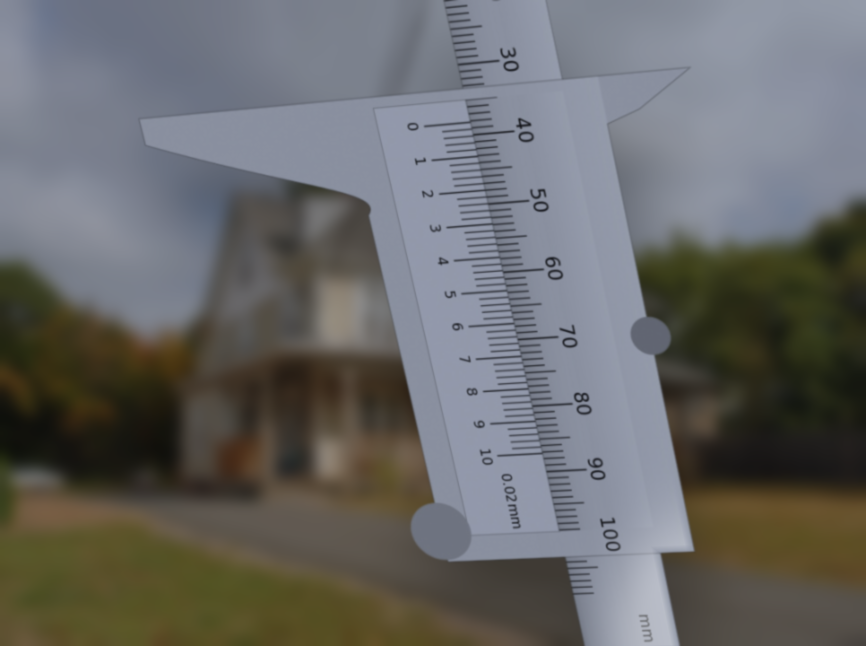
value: 38.2,mm
